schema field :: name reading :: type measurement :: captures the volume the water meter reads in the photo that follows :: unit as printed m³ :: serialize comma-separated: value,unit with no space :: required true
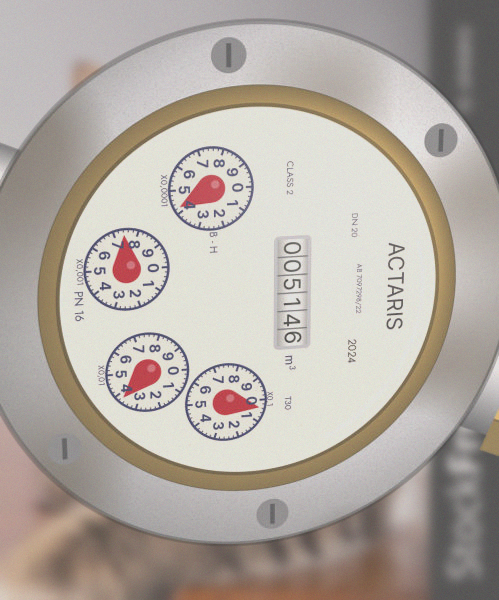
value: 5146.0374,m³
